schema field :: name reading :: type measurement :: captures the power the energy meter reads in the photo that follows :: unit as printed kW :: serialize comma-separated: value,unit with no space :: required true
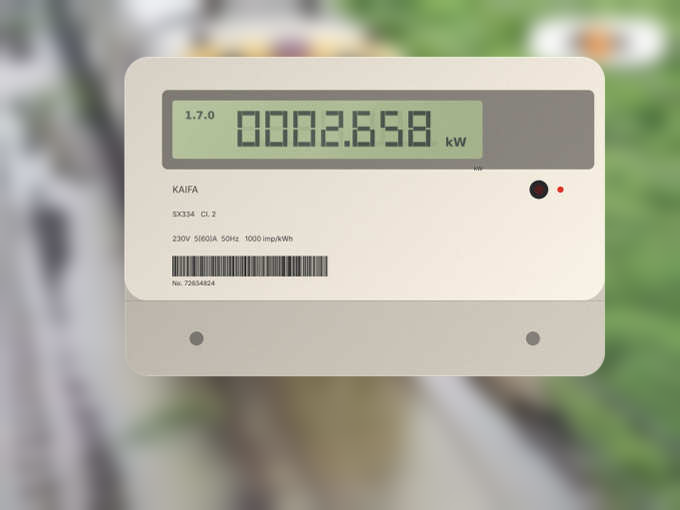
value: 2.658,kW
